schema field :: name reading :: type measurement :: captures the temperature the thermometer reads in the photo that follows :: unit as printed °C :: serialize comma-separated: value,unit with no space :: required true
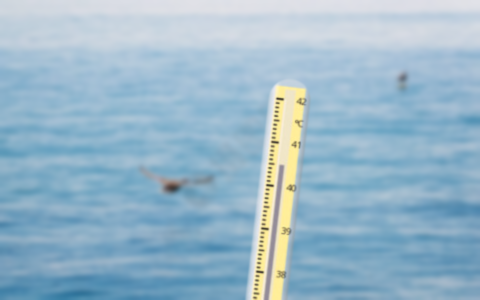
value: 40.5,°C
